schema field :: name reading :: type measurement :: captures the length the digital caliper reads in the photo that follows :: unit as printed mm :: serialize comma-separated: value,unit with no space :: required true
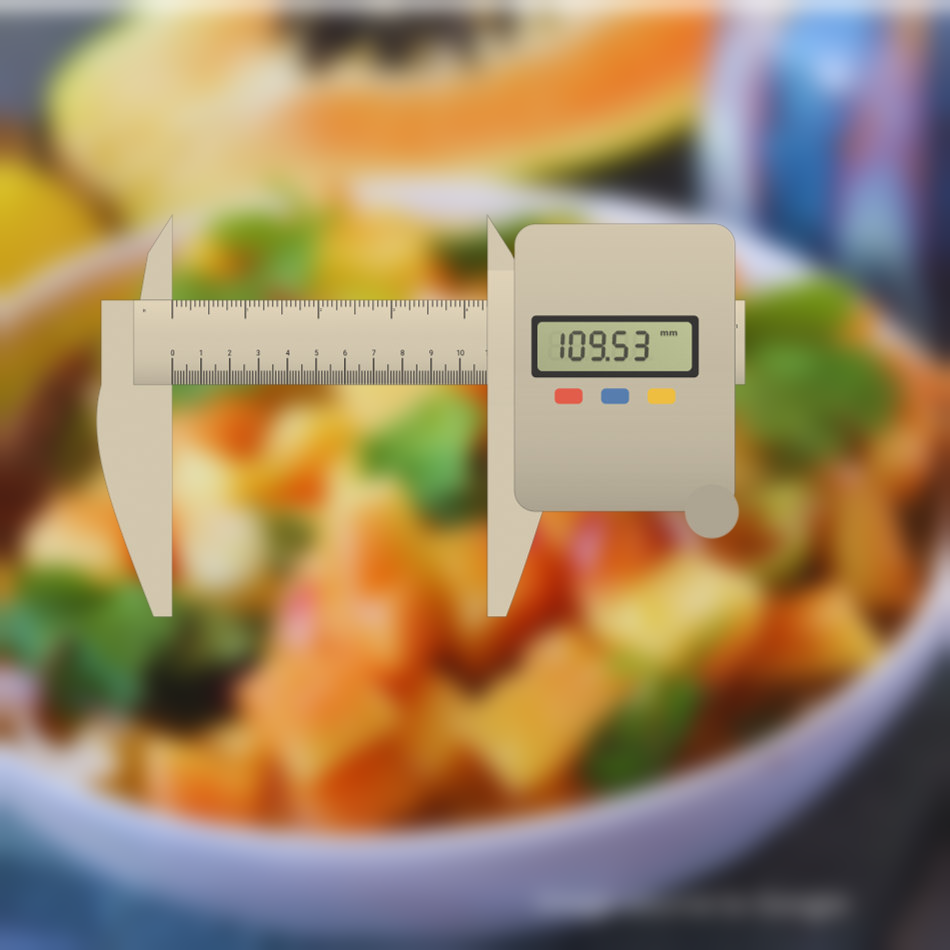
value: 109.53,mm
